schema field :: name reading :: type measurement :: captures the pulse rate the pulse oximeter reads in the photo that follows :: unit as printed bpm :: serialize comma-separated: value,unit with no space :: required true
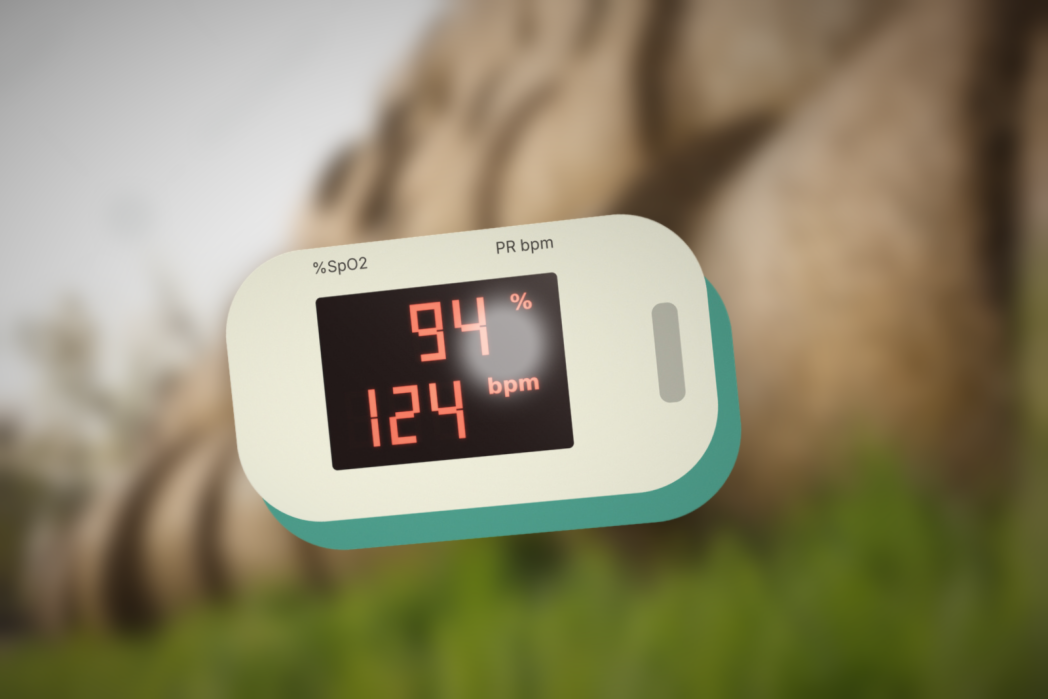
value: 124,bpm
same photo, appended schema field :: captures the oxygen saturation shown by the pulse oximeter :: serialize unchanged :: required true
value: 94,%
